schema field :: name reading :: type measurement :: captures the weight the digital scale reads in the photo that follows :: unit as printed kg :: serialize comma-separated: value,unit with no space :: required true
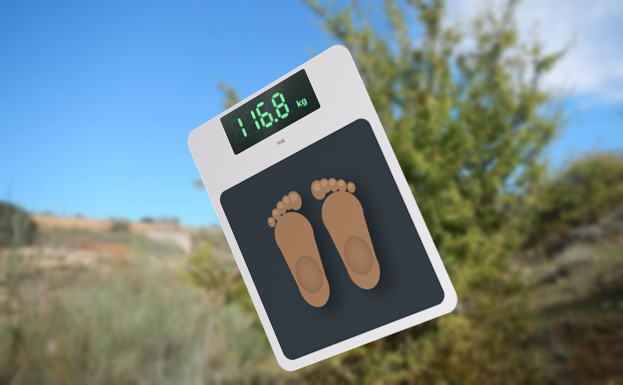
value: 116.8,kg
